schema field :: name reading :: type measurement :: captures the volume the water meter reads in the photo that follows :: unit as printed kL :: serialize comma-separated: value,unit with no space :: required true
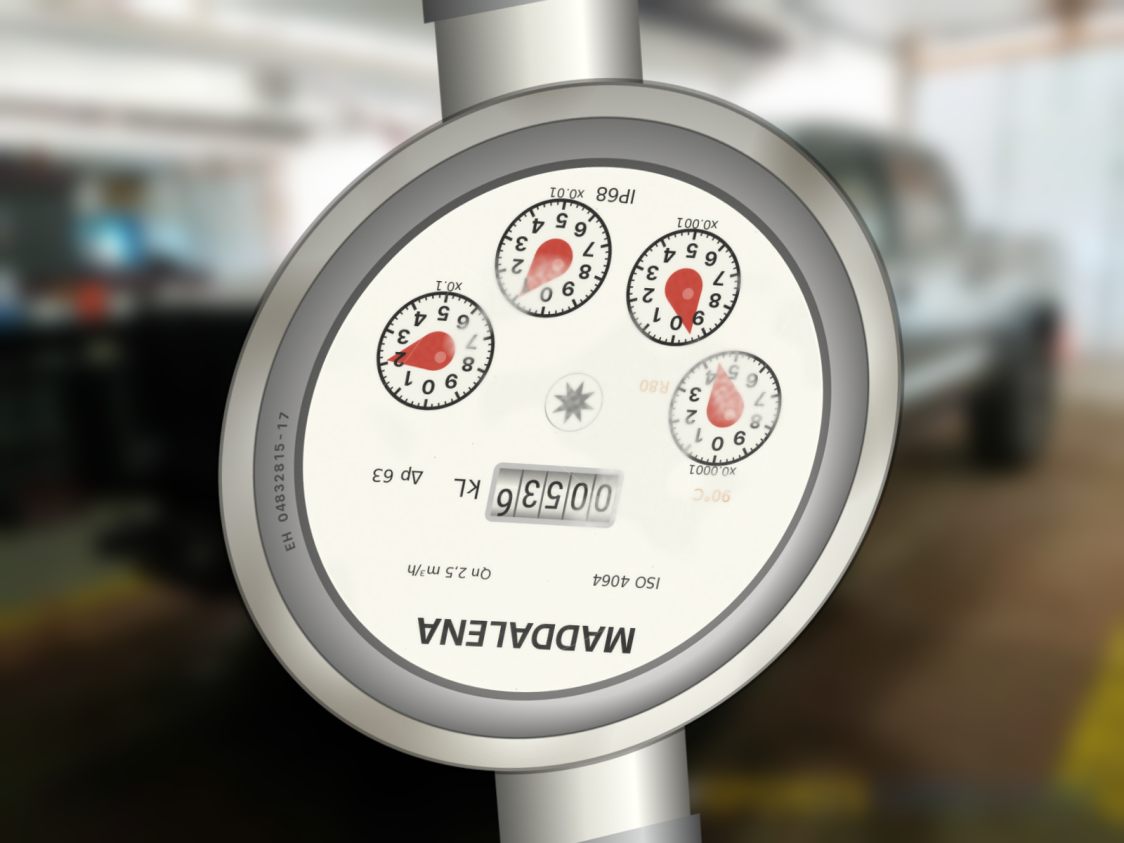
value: 536.2094,kL
